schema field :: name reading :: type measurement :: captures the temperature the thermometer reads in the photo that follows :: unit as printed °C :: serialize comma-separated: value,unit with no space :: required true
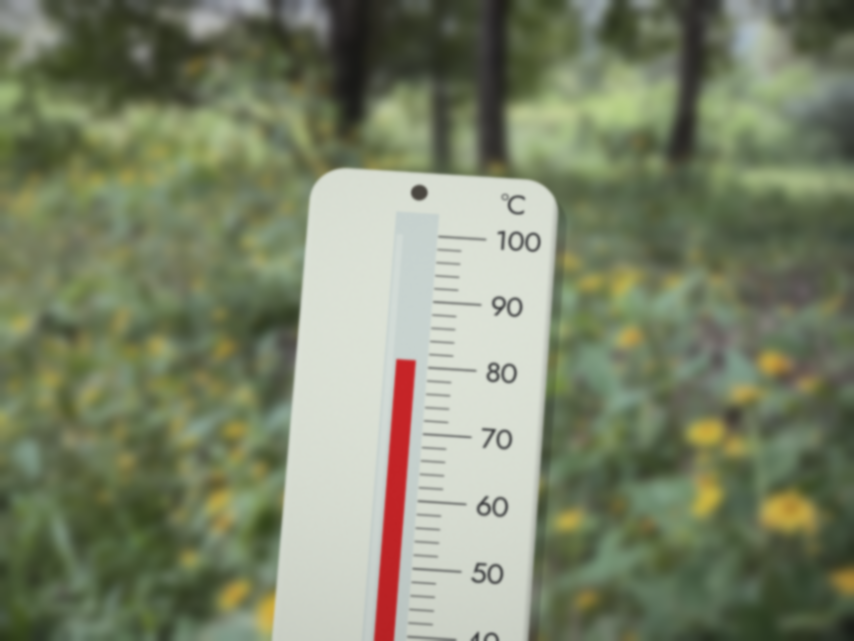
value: 81,°C
